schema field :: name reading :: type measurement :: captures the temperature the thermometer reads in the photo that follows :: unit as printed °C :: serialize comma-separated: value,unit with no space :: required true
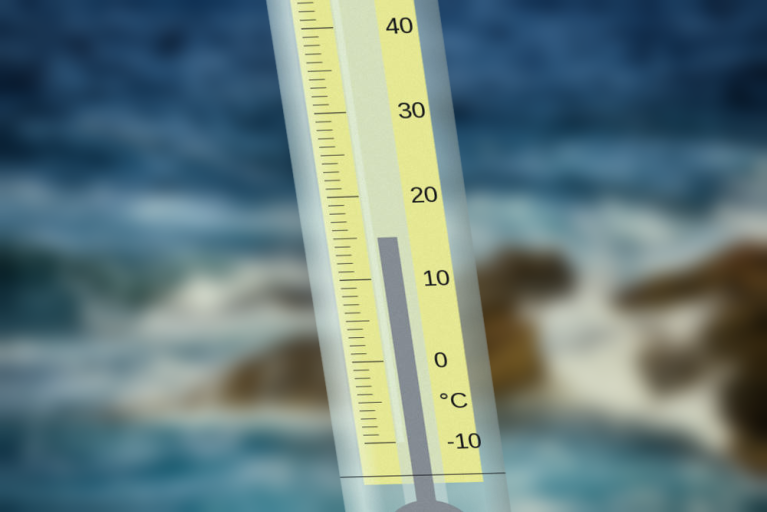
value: 15,°C
